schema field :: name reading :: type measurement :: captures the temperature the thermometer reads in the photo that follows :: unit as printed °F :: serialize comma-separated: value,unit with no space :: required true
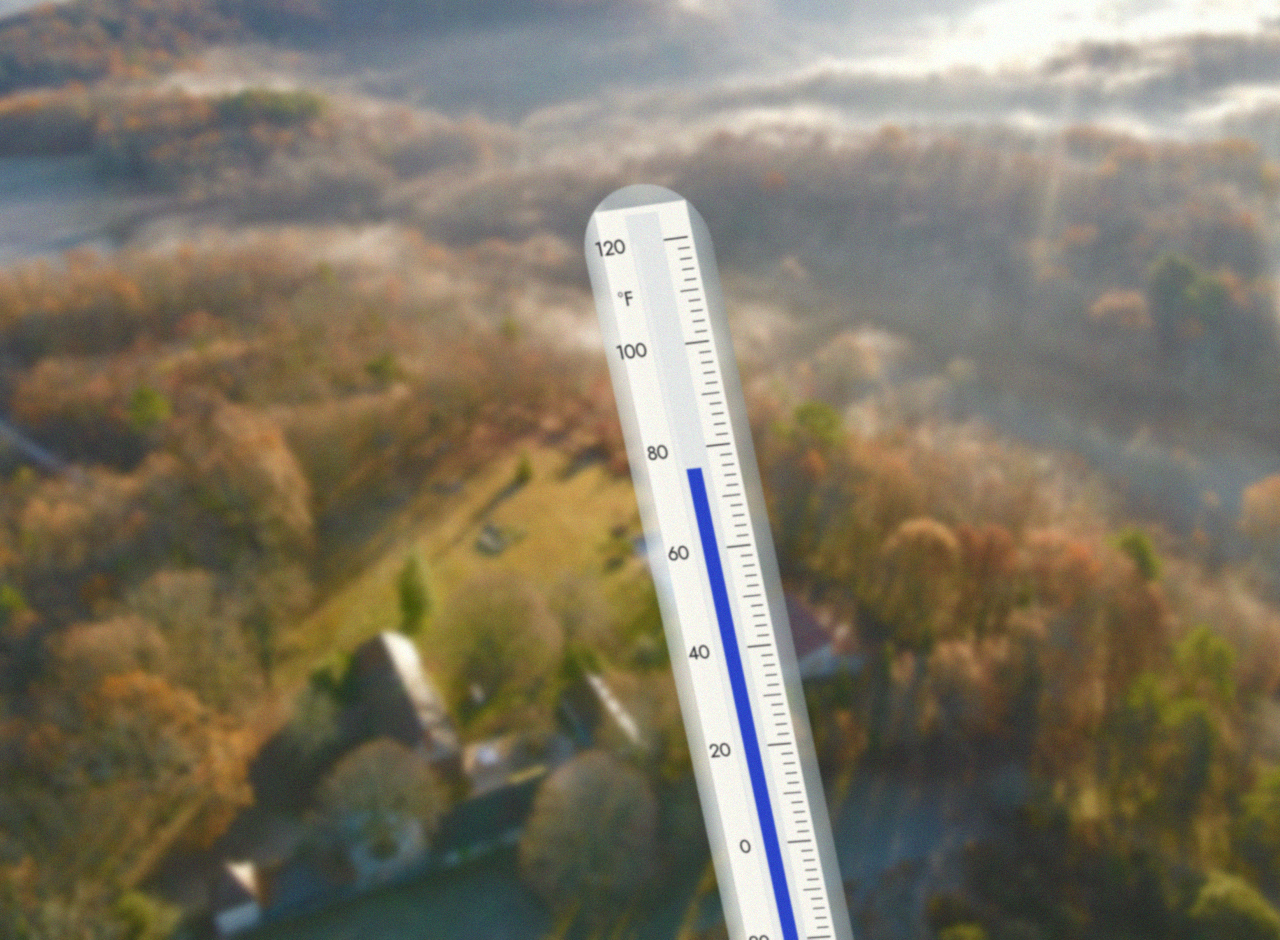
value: 76,°F
